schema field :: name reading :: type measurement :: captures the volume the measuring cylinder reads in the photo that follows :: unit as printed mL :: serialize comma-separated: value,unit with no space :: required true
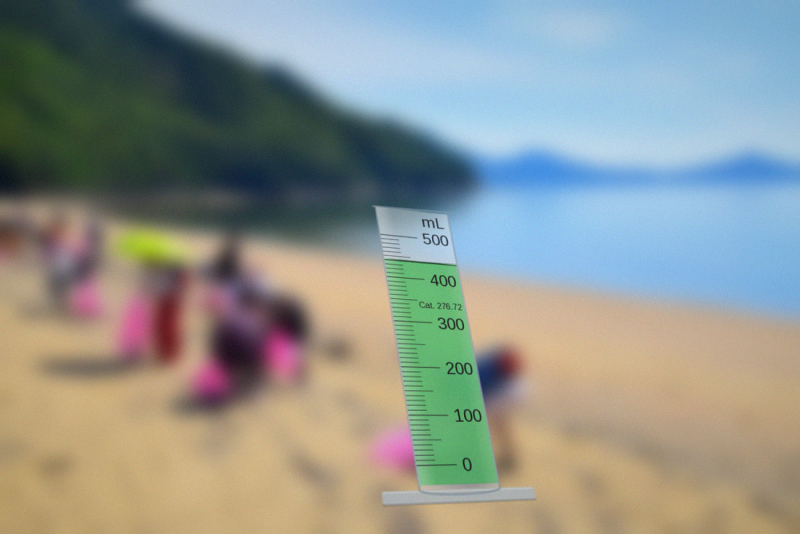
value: 440,mL
